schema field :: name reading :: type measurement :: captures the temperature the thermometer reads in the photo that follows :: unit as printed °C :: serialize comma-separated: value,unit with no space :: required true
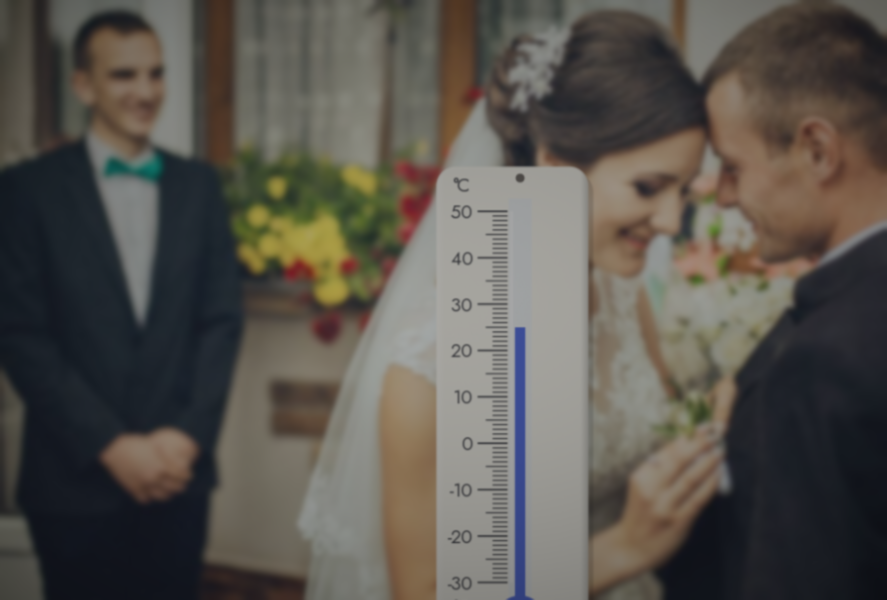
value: 25,°C
